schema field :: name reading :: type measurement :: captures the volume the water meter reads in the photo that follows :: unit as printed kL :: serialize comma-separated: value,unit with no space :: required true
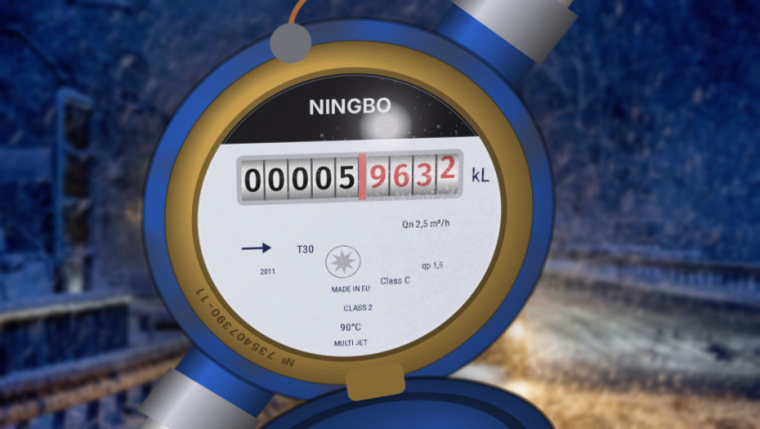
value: 5.9632,kL
